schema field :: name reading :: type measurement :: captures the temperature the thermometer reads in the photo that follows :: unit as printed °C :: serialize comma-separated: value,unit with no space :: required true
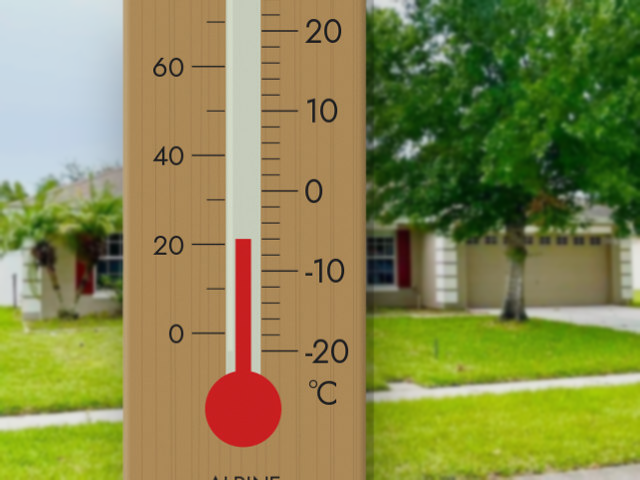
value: -6,°C
